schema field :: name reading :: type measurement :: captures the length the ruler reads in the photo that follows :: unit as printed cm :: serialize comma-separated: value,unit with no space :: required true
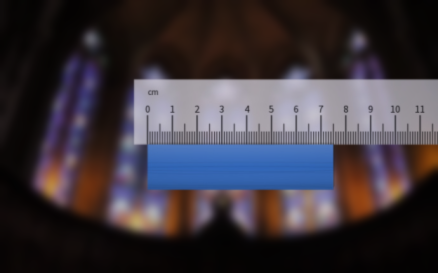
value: 7.5,cm
